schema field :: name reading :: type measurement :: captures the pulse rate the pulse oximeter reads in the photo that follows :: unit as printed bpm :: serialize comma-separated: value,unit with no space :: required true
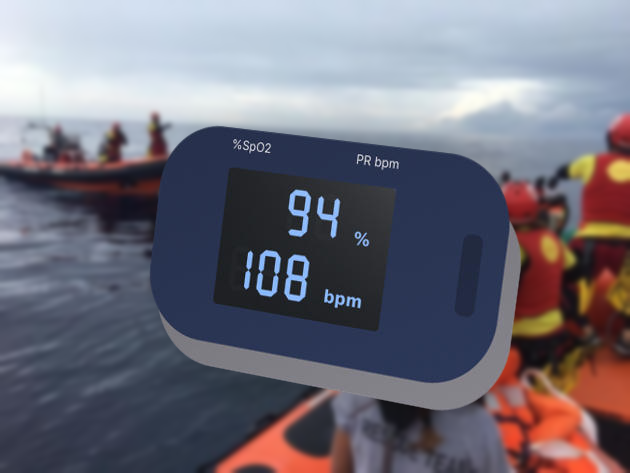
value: 108,bpm
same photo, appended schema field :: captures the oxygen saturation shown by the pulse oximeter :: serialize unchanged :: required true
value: 94,%
